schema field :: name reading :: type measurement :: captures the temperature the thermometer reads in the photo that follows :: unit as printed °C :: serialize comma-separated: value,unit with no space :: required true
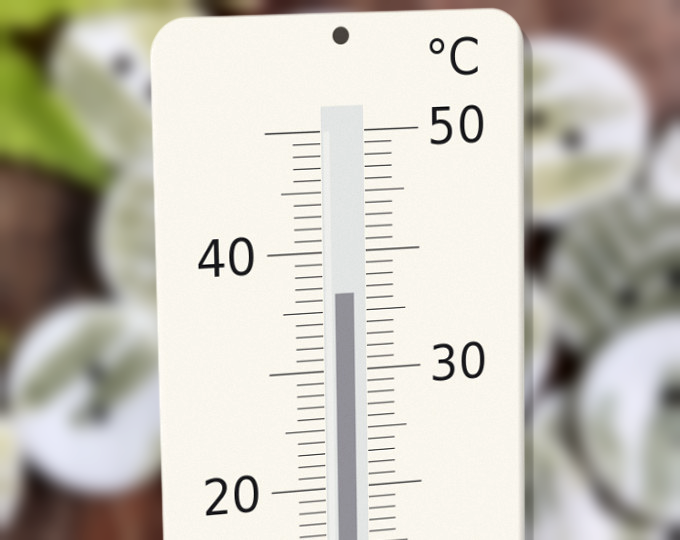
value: 36.5,°C
